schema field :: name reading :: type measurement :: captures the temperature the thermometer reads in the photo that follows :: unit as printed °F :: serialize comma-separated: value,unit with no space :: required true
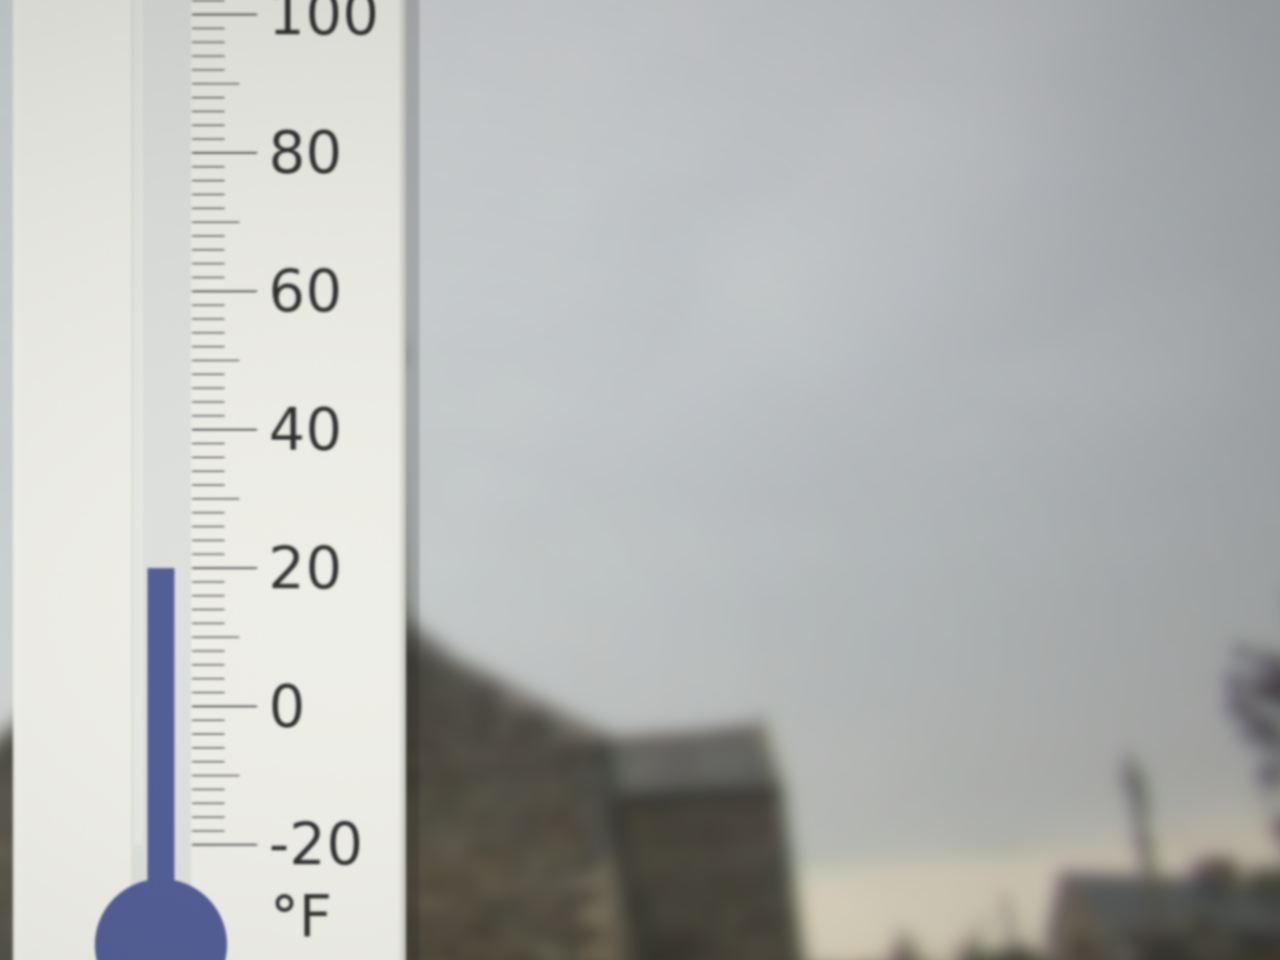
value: 20,°F
